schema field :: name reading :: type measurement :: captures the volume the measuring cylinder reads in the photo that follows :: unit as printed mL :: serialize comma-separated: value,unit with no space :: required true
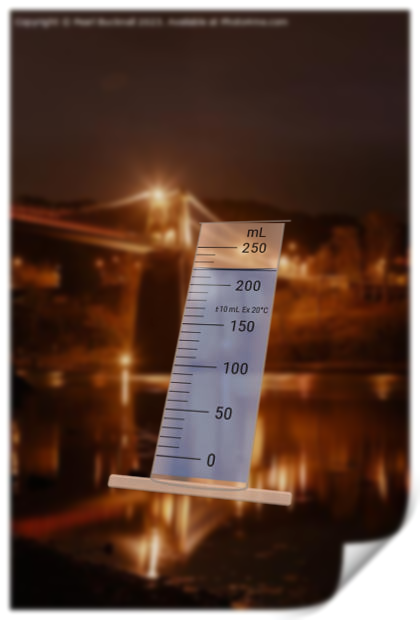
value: 220,mL
